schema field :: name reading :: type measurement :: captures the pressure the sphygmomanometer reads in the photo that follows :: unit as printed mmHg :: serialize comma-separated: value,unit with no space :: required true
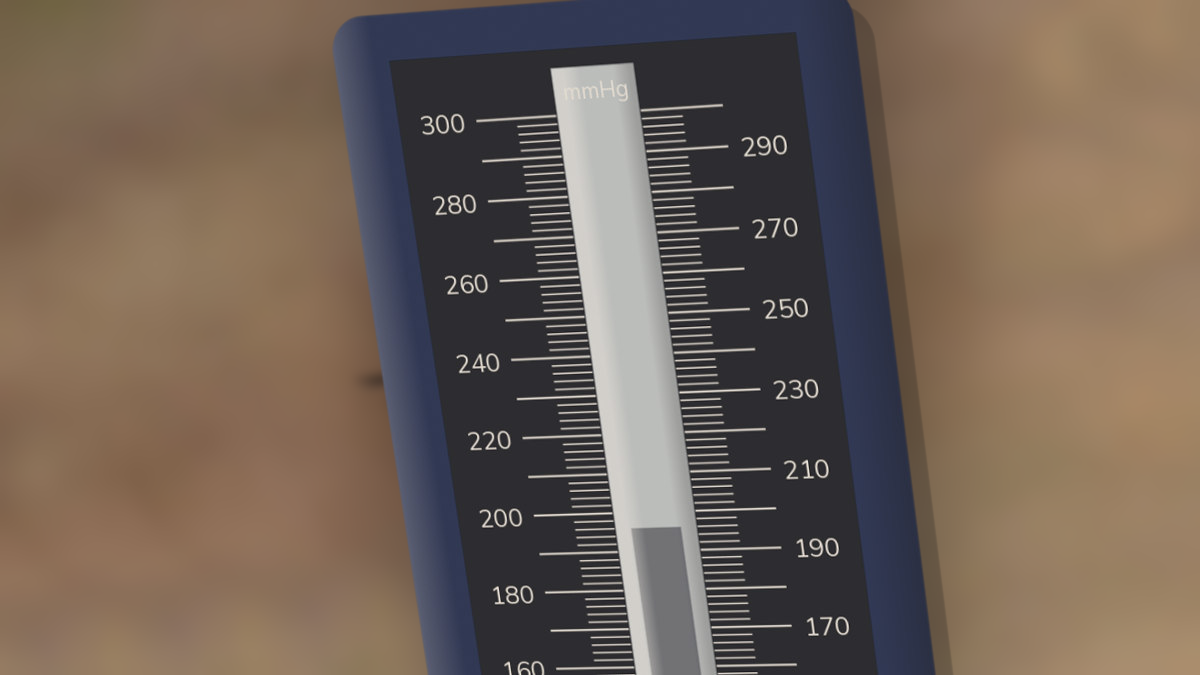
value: 196,mmHg
